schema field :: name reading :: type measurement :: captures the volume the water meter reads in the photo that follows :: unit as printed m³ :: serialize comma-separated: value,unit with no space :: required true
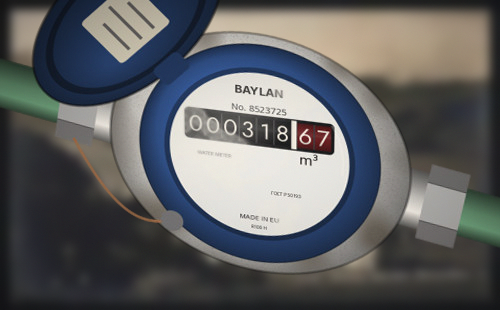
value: 318.67,m³
